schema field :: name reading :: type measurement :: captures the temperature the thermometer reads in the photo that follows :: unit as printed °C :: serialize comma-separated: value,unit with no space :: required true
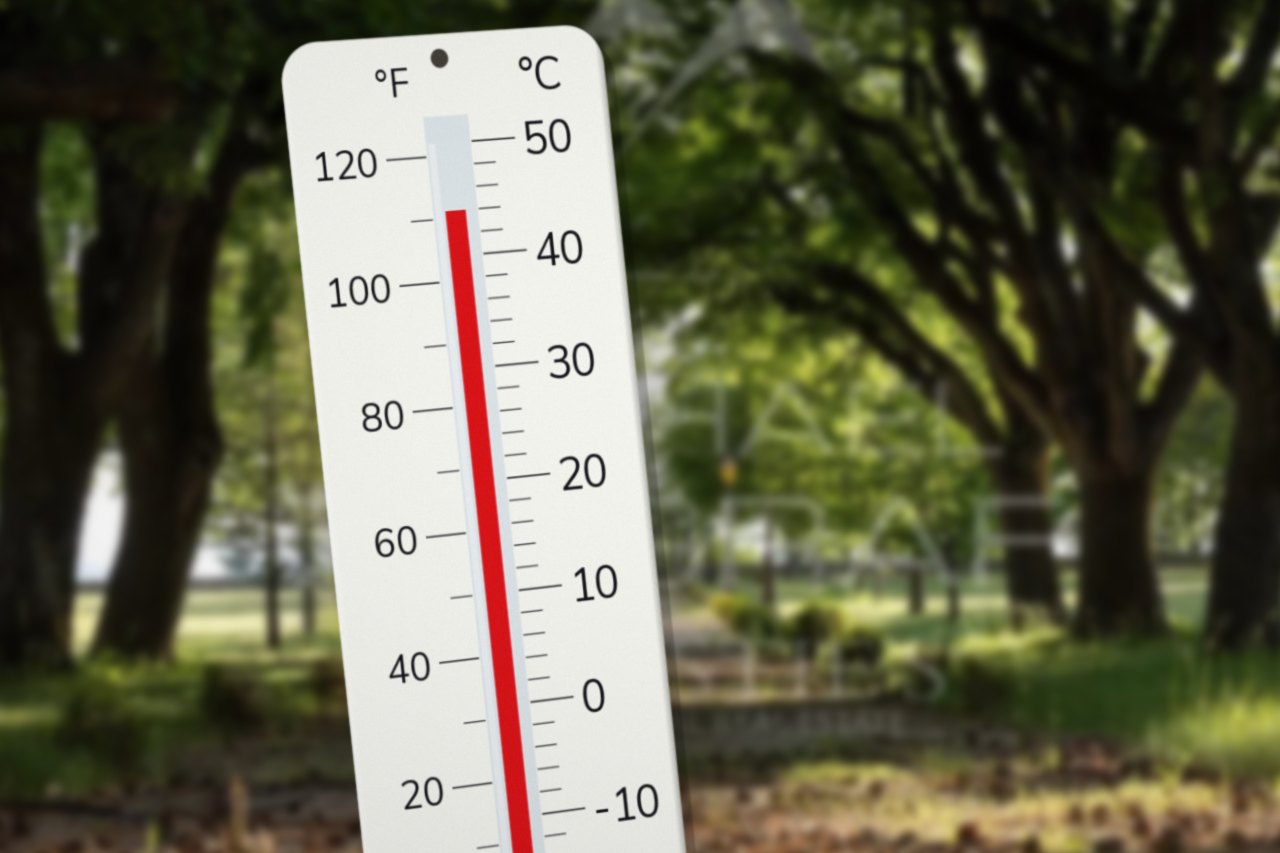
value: 44,°C
